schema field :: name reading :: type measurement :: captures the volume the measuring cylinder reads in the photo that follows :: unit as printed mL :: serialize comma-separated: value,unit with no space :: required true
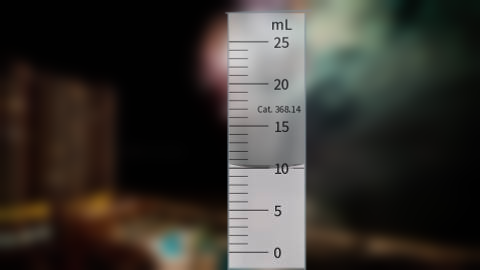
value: 10,mL
